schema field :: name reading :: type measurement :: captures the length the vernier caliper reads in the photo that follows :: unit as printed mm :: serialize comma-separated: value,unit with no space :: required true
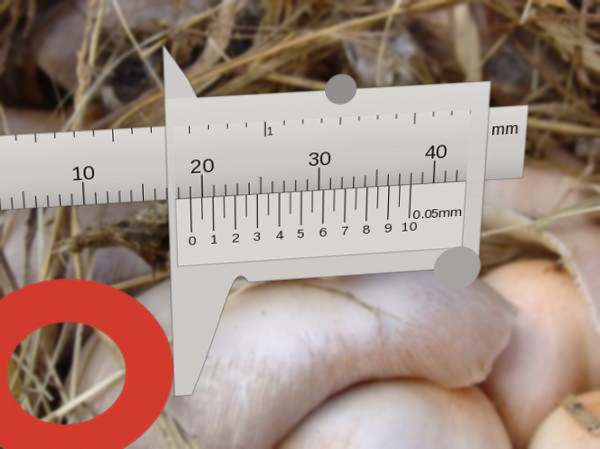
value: 19.0,mm
